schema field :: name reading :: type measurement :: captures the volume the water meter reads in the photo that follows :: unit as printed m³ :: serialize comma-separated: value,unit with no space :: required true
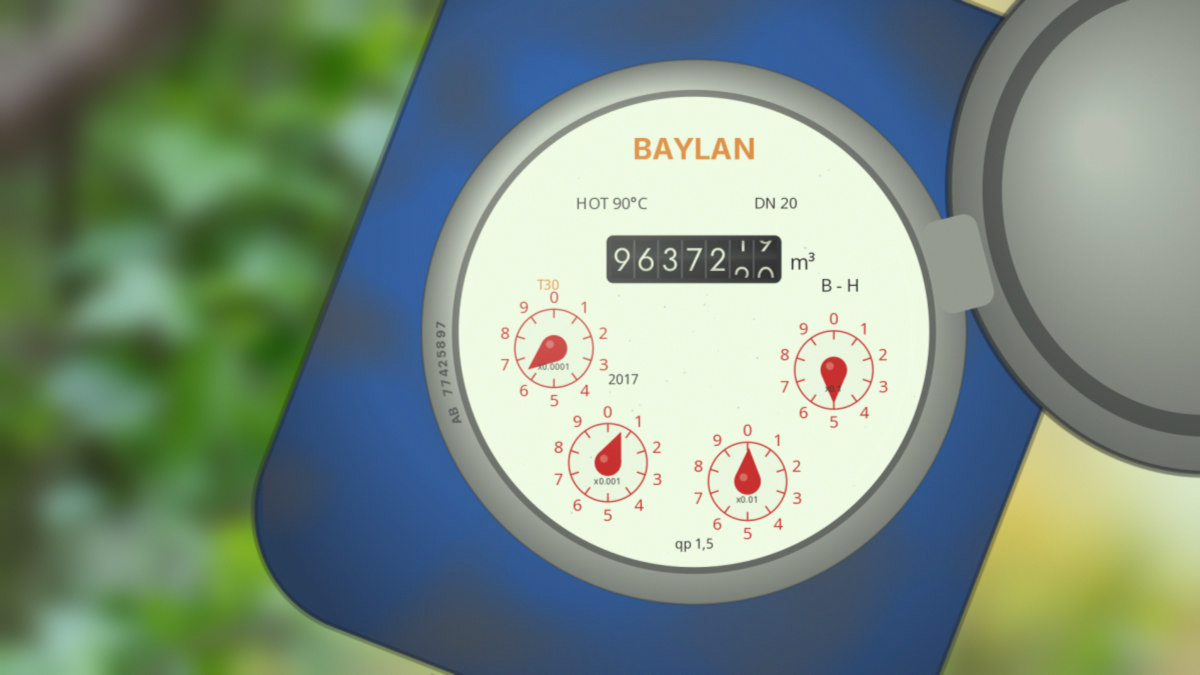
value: 9637219.5006,m³
